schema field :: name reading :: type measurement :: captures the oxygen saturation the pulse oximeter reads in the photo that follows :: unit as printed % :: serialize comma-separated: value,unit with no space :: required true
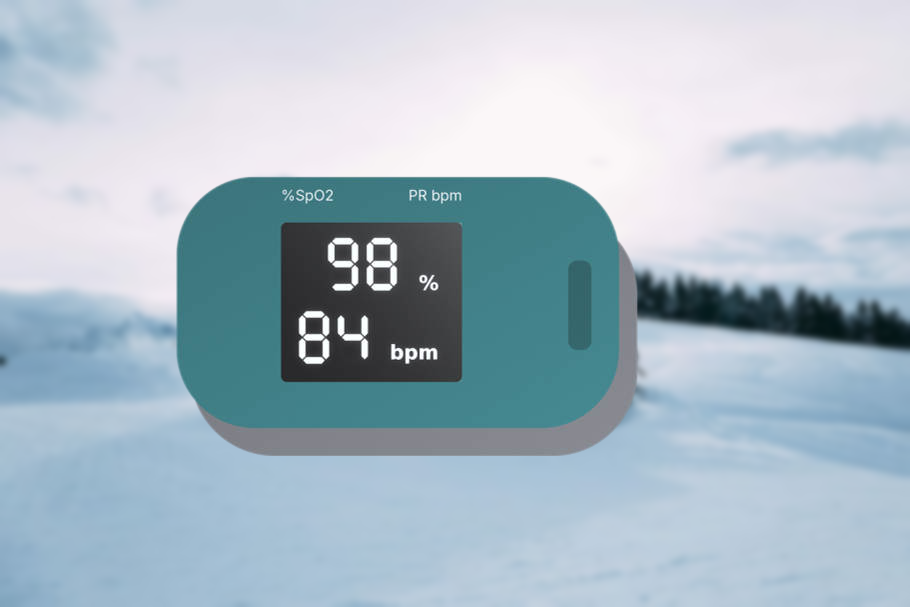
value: 98,%
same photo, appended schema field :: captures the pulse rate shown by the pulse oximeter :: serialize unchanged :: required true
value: 84,bpm
